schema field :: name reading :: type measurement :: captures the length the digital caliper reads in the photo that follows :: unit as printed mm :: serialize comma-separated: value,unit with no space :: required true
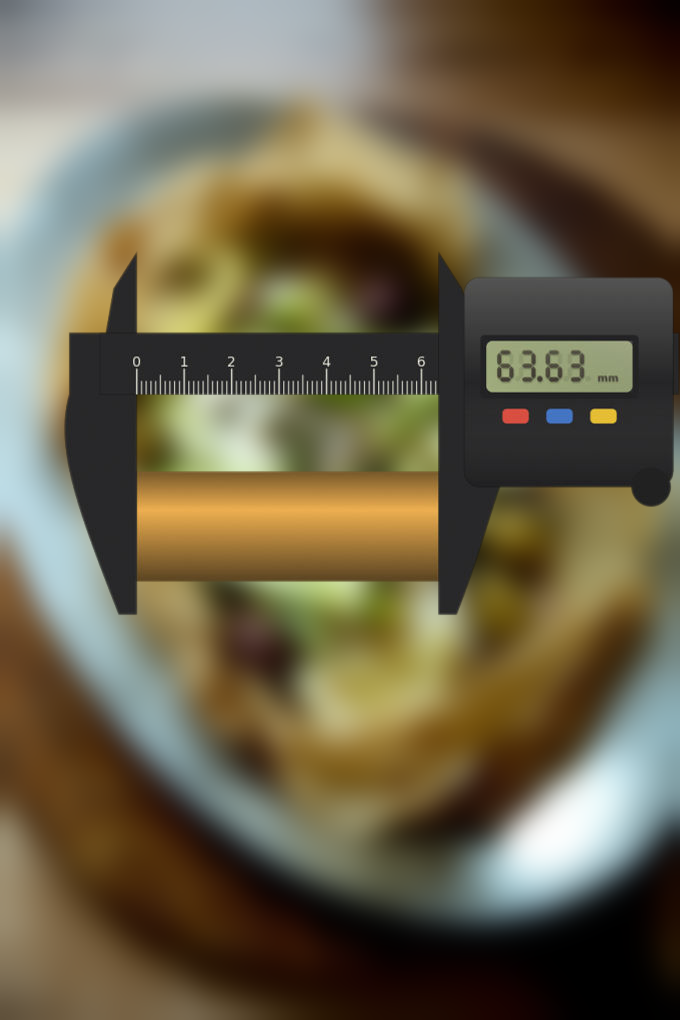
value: 63.63,mm
